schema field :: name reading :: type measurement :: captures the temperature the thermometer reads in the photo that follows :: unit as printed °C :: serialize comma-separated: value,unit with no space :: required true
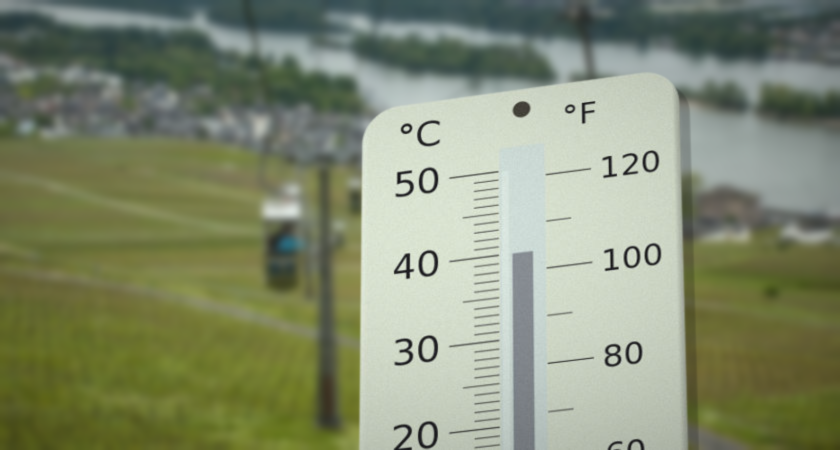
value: 40,°C
